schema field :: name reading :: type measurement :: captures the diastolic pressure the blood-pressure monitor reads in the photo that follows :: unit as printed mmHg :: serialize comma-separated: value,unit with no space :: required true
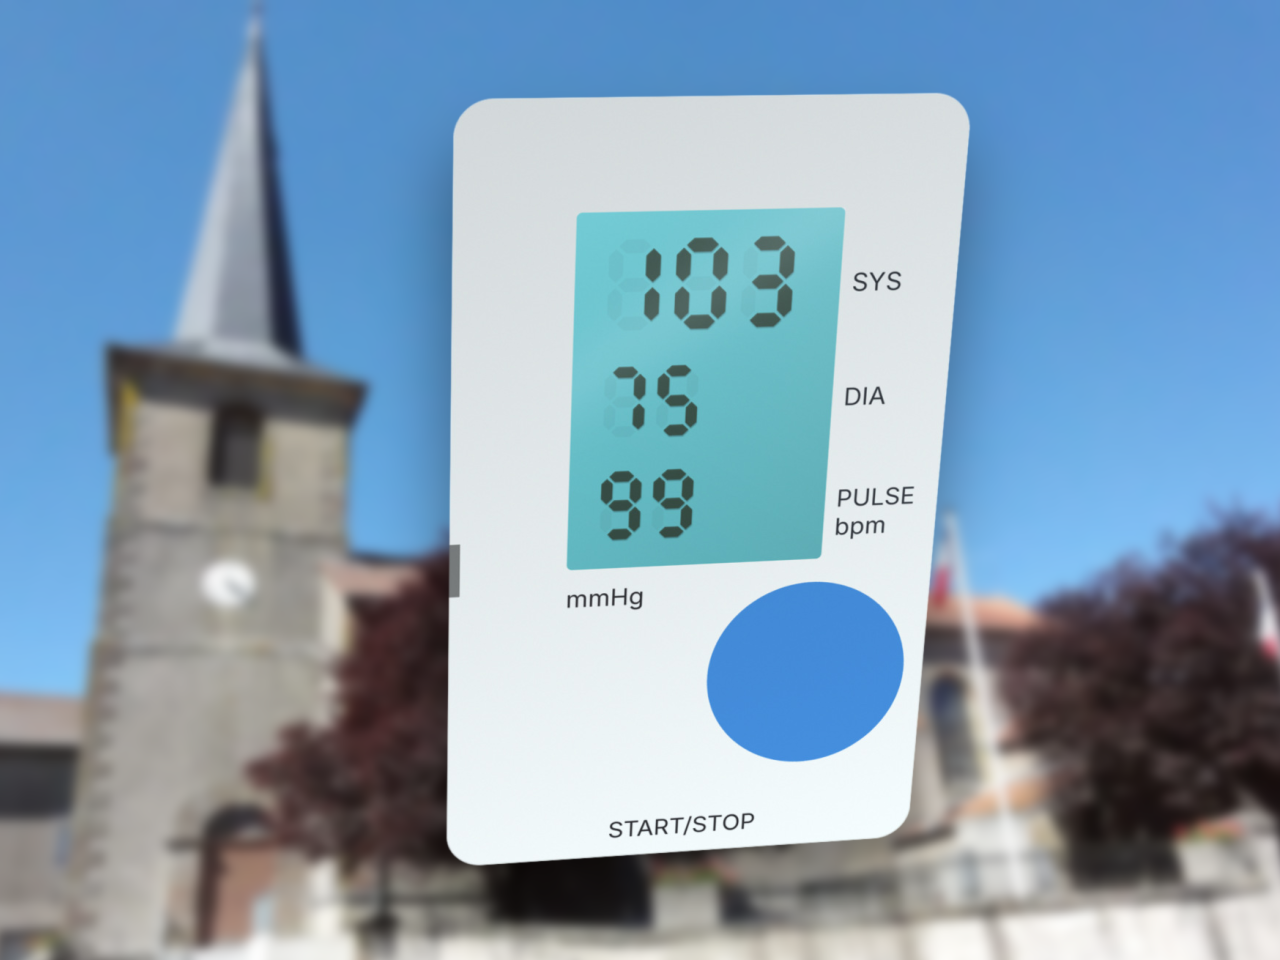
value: 75,mmHg
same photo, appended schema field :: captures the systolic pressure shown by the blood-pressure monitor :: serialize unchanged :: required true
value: 103,mmHg
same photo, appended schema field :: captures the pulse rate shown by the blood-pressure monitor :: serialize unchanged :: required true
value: 99,bpm
